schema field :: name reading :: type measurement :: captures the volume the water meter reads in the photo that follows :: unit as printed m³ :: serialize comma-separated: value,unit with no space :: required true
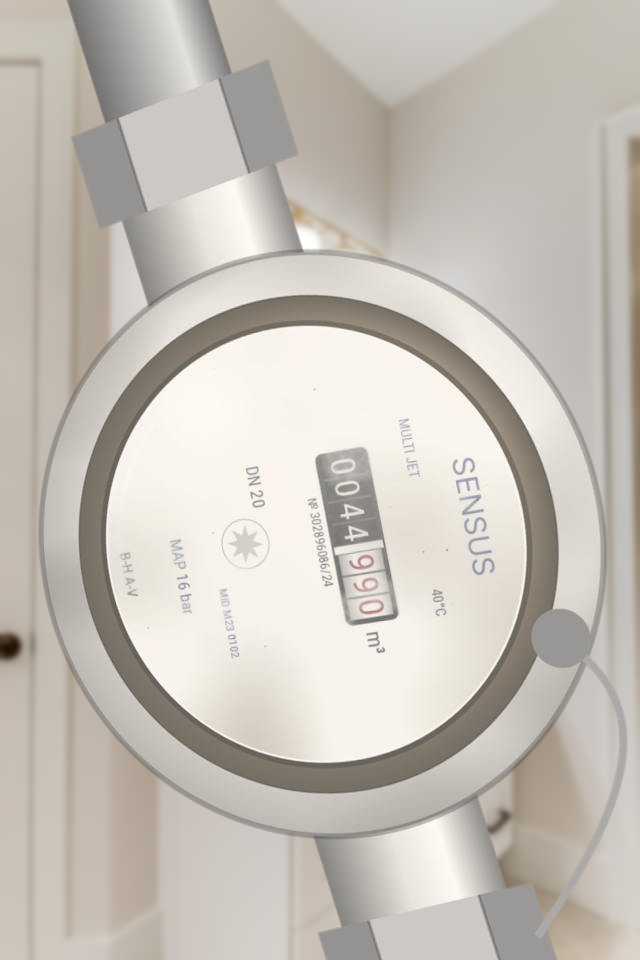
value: 44.990,m³
